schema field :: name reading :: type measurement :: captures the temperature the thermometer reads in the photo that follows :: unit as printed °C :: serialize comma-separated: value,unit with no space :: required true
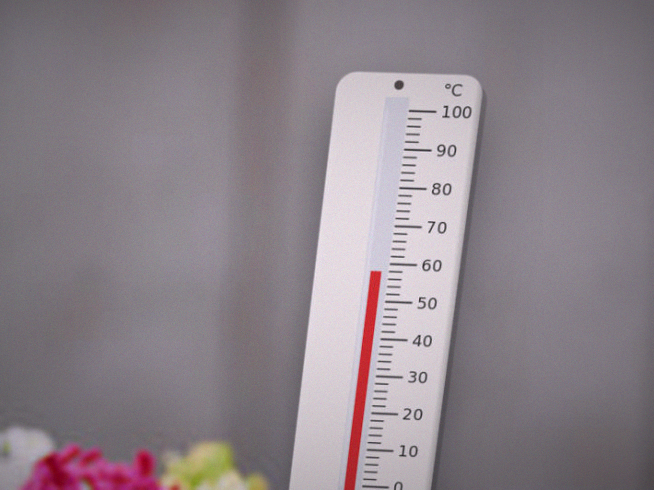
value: 58,°C
